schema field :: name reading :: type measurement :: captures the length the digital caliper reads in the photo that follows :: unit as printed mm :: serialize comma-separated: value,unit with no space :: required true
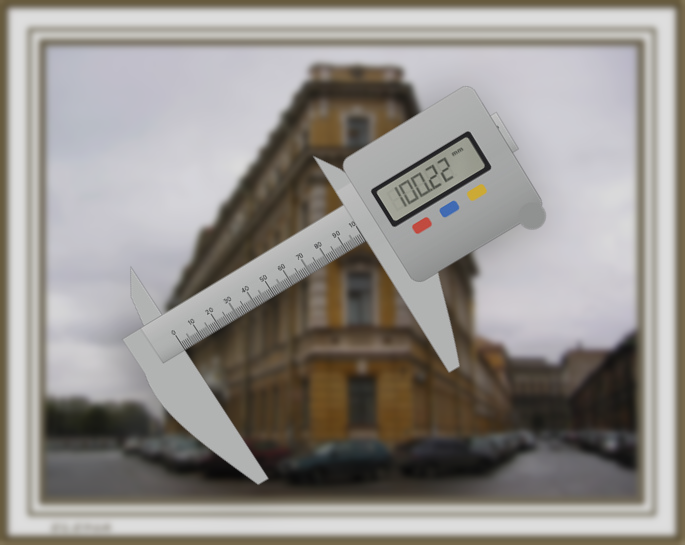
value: 100.22,mm
